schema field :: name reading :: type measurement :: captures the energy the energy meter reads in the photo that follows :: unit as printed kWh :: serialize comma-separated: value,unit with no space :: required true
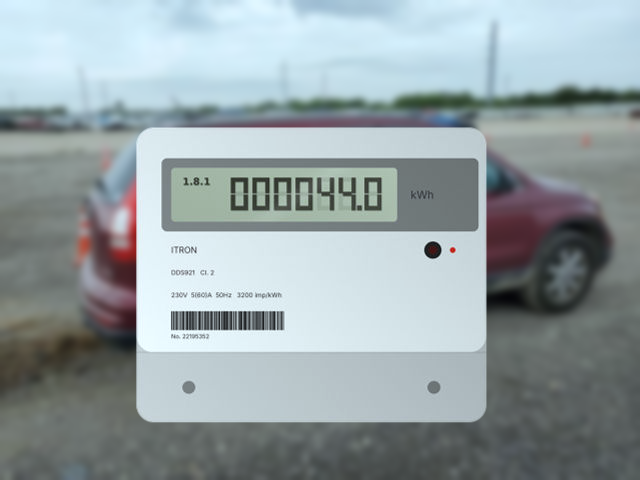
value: 44.0,kWh
